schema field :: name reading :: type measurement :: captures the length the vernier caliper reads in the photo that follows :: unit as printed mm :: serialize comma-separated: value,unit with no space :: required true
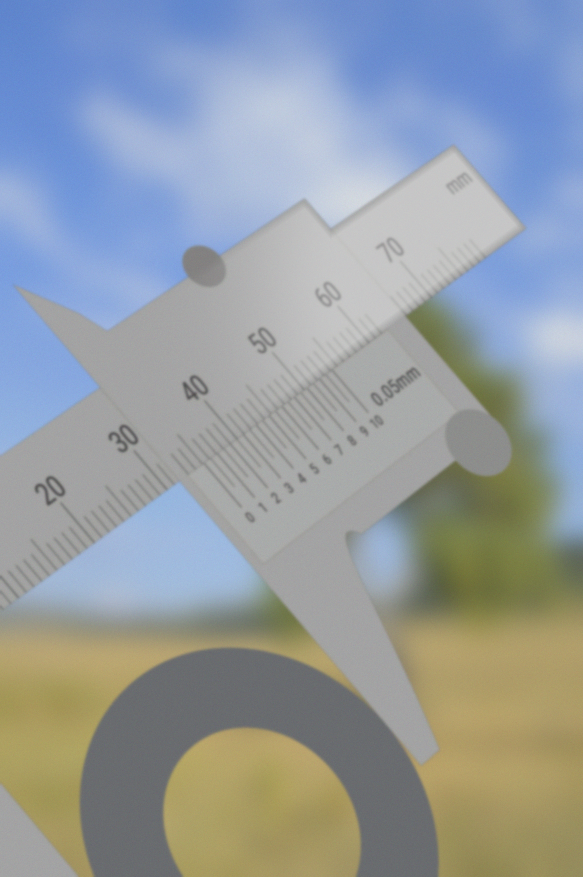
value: 35.2,mm
